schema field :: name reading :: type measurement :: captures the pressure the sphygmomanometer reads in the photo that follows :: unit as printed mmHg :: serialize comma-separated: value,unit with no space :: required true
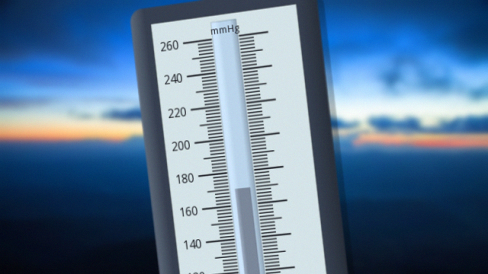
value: 170,mmHg
